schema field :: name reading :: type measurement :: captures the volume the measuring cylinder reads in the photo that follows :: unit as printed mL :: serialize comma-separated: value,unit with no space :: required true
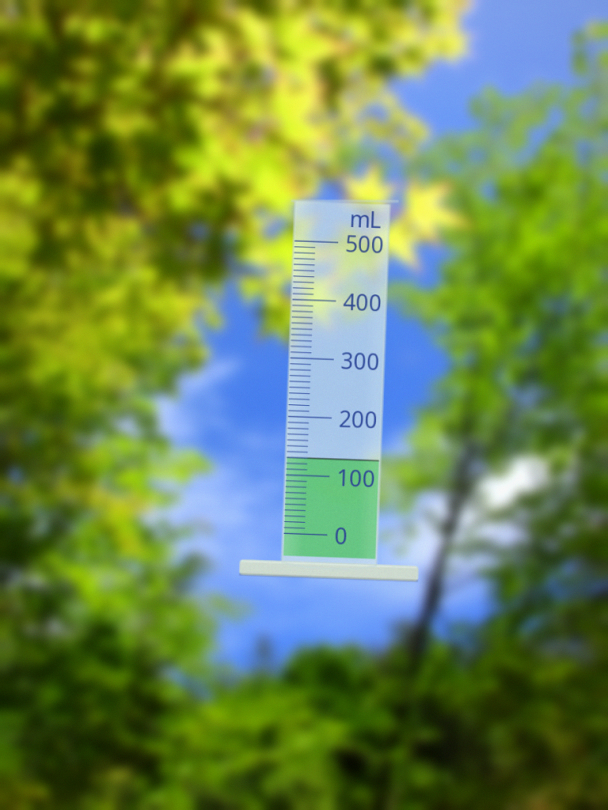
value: 130,mL
